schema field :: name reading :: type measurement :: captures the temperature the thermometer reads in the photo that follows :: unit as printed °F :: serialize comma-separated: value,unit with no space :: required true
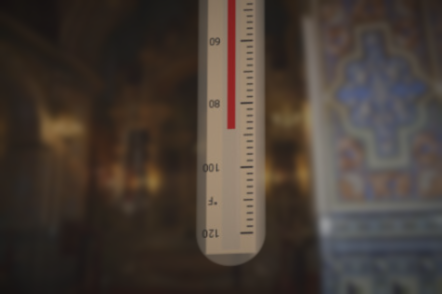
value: 88,°F
